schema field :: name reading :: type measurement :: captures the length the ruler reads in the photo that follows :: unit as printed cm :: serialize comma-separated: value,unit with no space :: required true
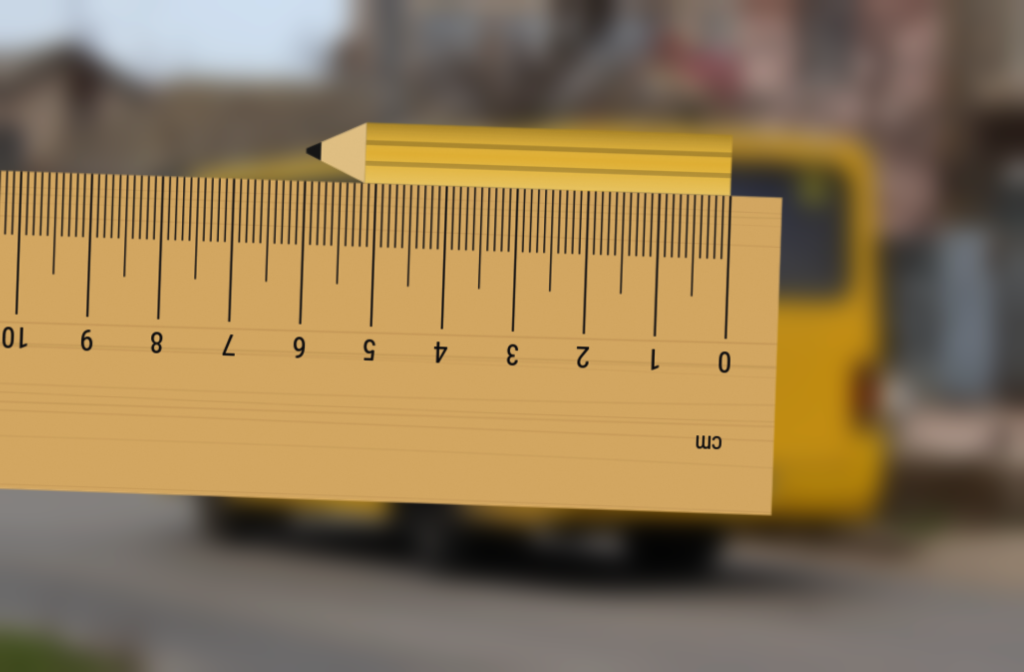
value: 6,cm
